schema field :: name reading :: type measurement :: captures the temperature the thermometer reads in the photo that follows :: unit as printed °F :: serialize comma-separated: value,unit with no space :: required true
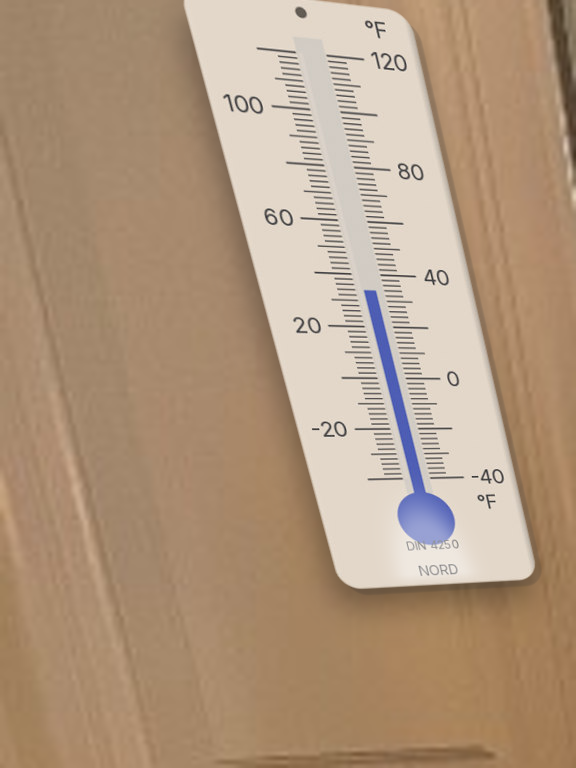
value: 34,°F
